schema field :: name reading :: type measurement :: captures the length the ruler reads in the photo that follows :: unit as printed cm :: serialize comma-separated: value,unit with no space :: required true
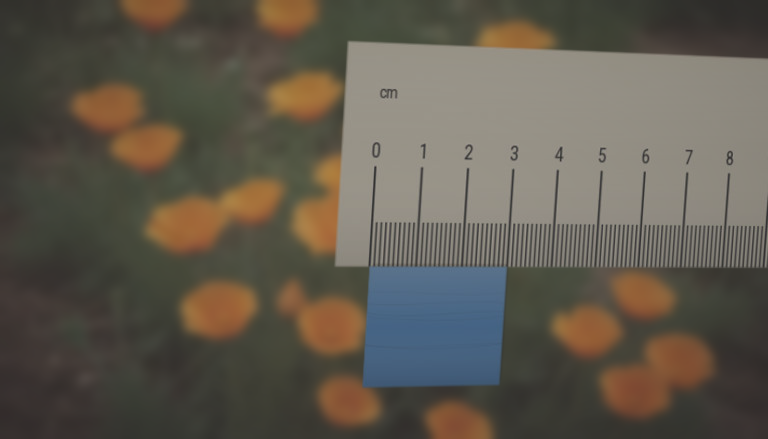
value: 3,cm
